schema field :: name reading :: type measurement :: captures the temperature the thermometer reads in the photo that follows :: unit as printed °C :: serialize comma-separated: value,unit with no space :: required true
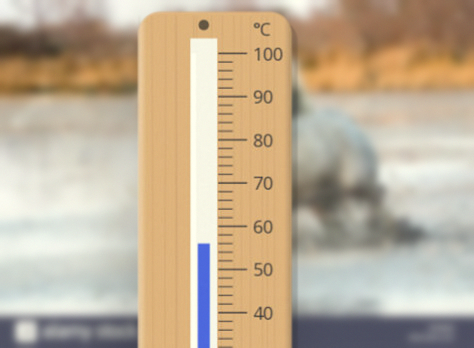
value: 56,°C
